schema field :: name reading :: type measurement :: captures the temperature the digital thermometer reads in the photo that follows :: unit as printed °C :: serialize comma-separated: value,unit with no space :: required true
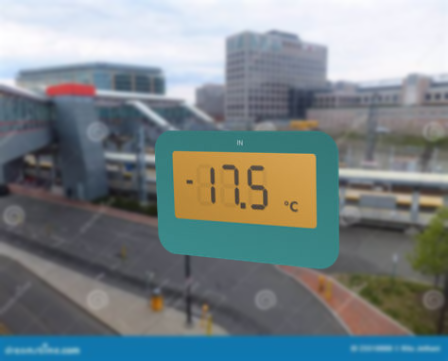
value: -17.5,°C
